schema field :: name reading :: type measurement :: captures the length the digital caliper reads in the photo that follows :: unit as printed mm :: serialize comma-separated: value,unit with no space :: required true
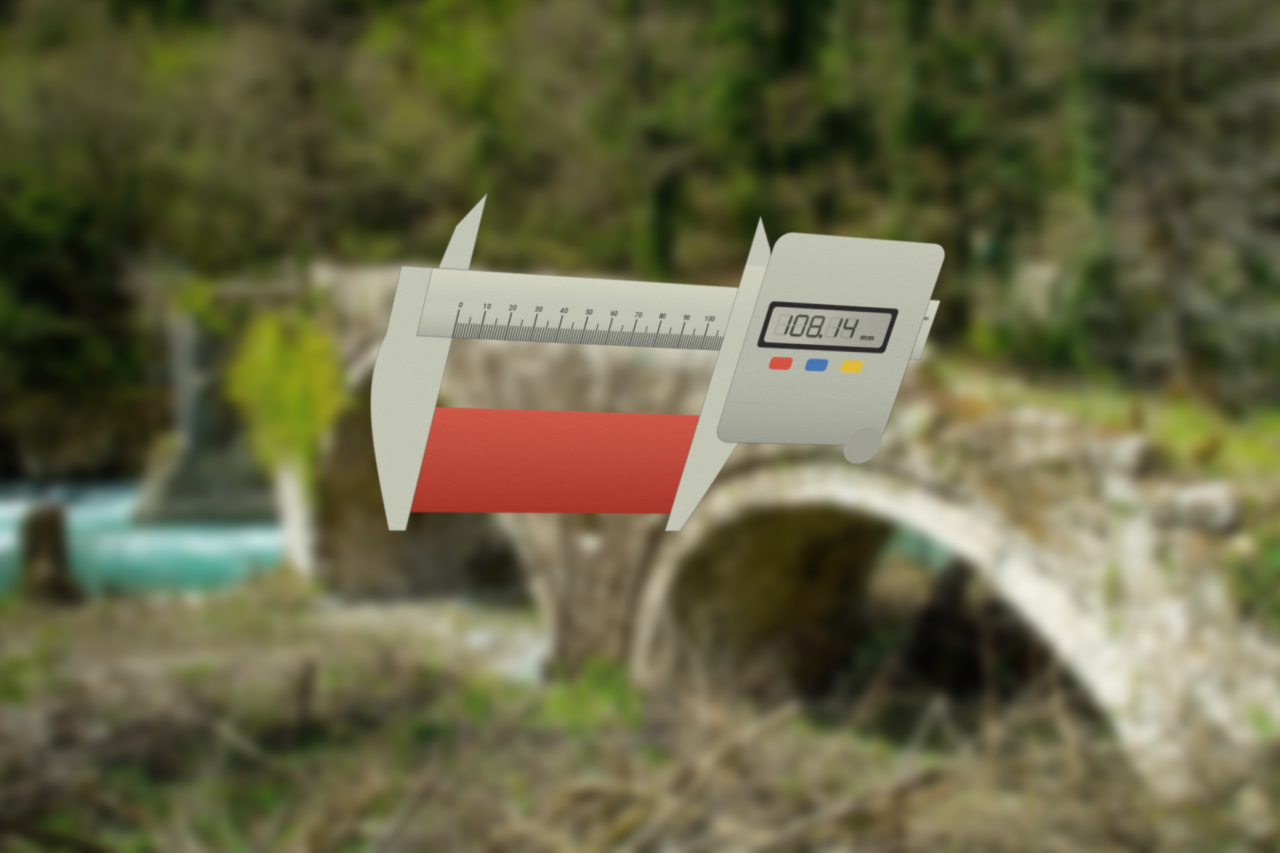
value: 108.14,mm
